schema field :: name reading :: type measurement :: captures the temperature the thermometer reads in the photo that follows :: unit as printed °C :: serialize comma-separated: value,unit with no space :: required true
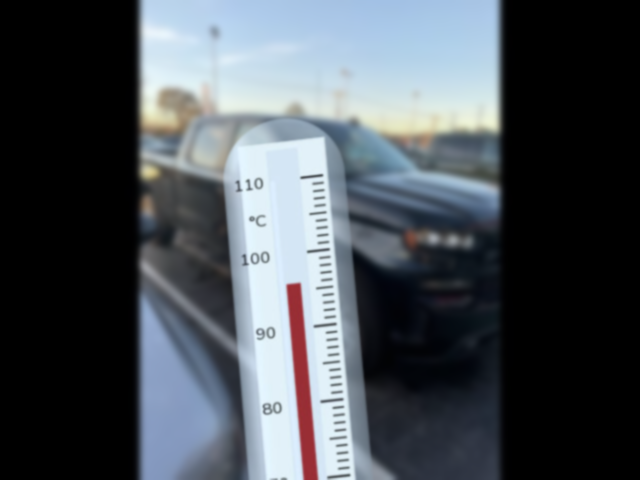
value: 96,°C
